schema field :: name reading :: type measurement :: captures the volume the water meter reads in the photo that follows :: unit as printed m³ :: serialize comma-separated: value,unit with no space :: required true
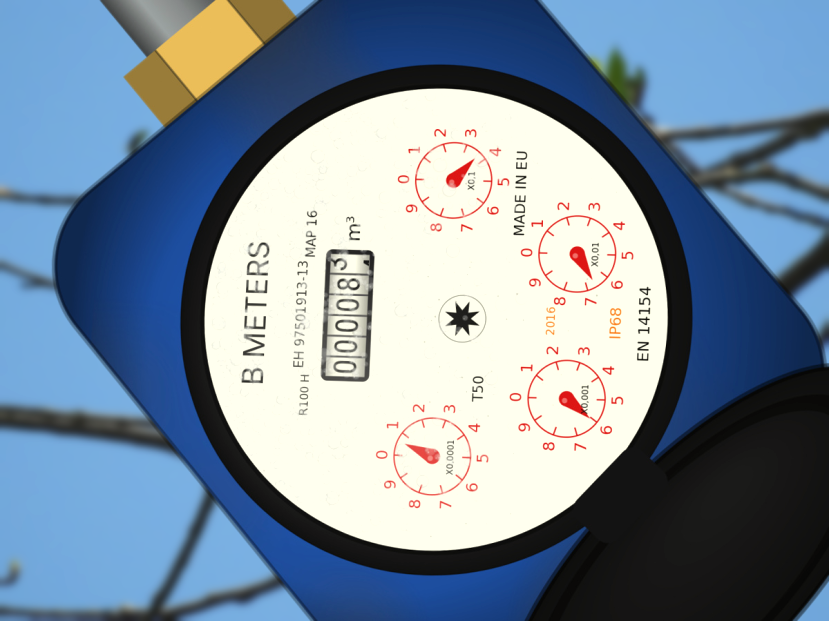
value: 83.3660,m³
